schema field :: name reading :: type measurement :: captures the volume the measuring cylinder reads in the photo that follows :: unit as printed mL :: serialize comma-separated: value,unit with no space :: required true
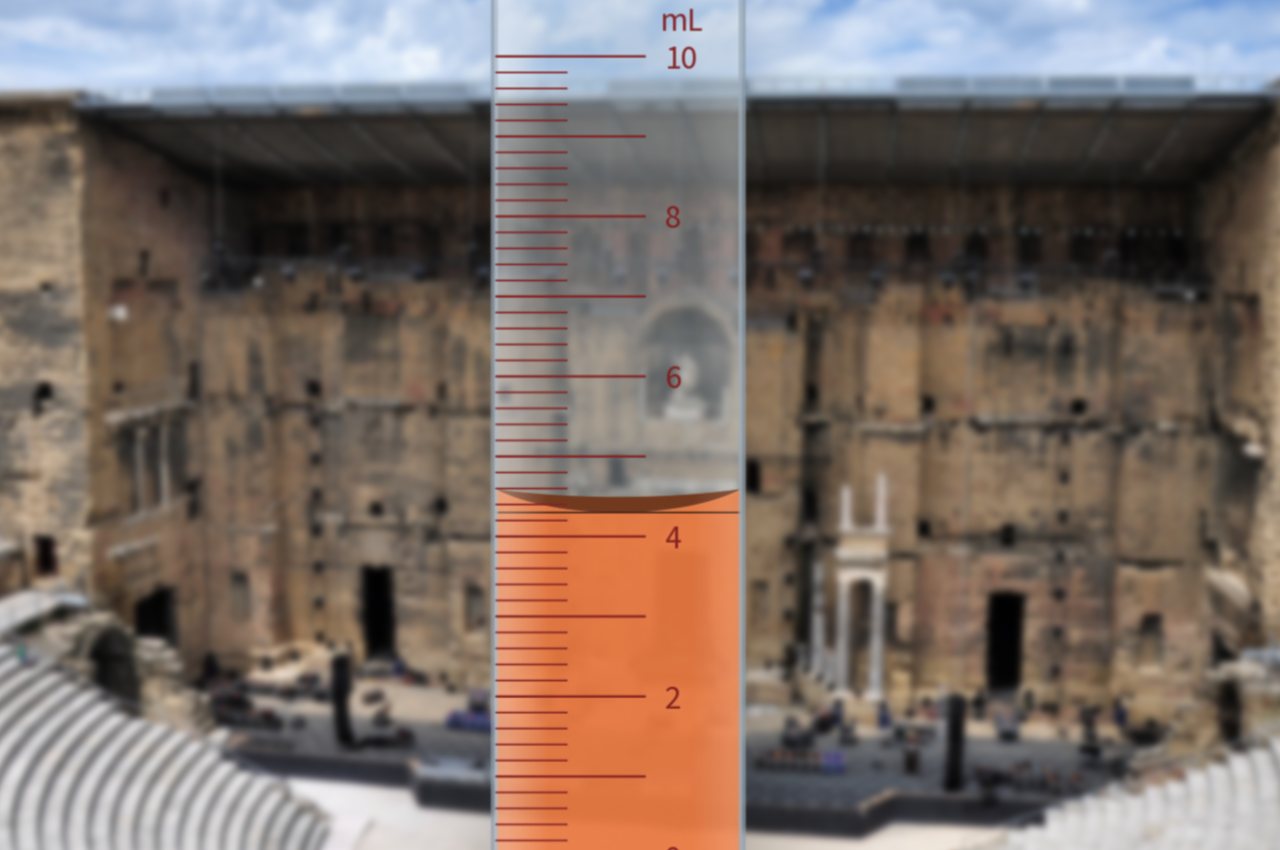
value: 4.3,mL
